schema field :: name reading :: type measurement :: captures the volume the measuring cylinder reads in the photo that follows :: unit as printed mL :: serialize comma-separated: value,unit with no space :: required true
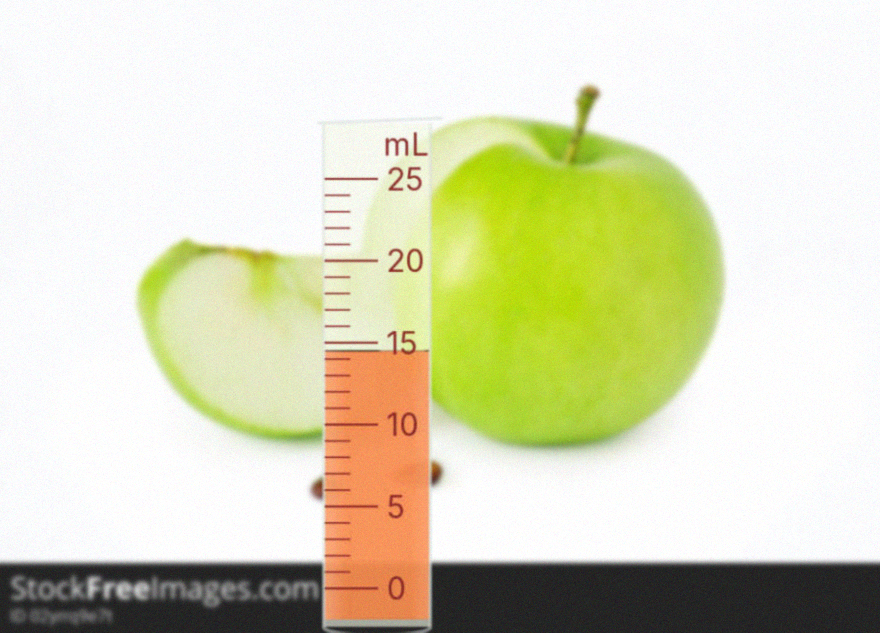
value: 14.5,mL
